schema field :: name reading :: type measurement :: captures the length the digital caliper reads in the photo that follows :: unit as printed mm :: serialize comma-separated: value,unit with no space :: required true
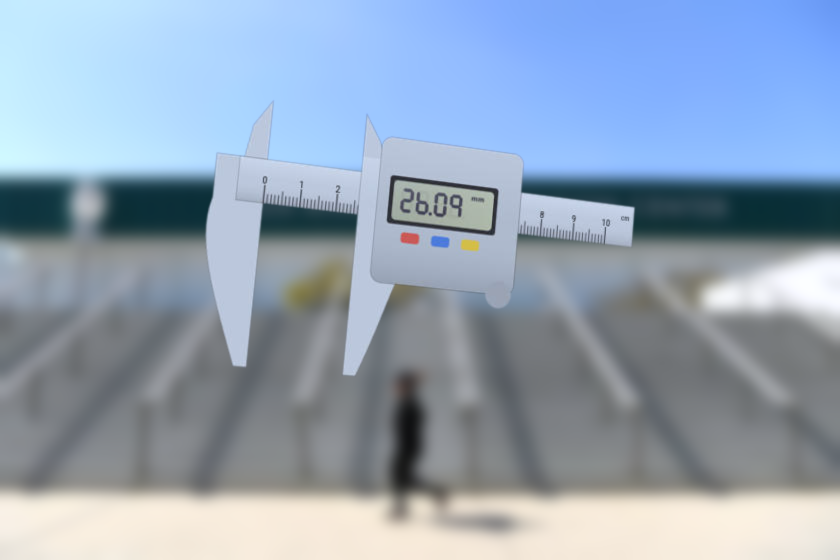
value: 26.09,mm
